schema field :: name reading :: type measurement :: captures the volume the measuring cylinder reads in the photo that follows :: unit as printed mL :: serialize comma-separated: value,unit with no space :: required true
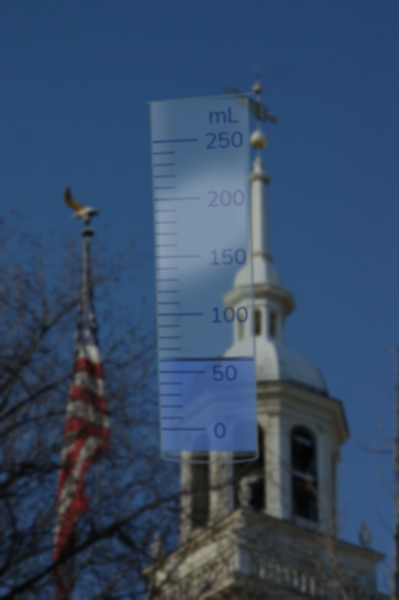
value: 60,mL
